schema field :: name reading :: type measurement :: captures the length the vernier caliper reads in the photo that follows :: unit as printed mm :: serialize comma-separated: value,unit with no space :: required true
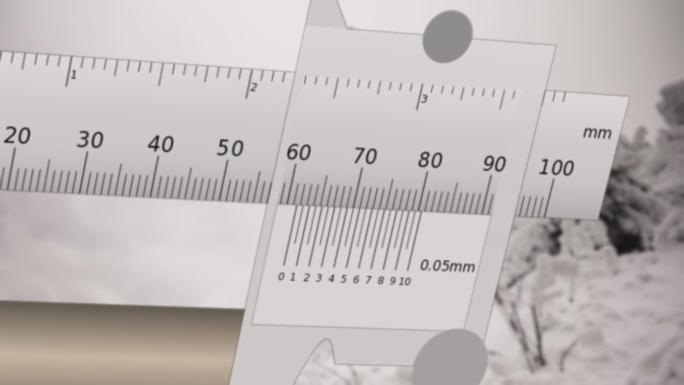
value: 61.5,mm
